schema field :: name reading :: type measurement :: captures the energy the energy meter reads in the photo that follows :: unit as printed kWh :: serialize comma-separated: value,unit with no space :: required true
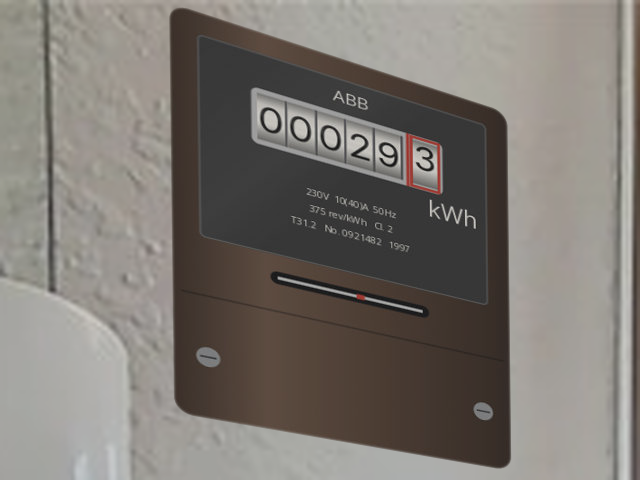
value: 29.3,kWh
